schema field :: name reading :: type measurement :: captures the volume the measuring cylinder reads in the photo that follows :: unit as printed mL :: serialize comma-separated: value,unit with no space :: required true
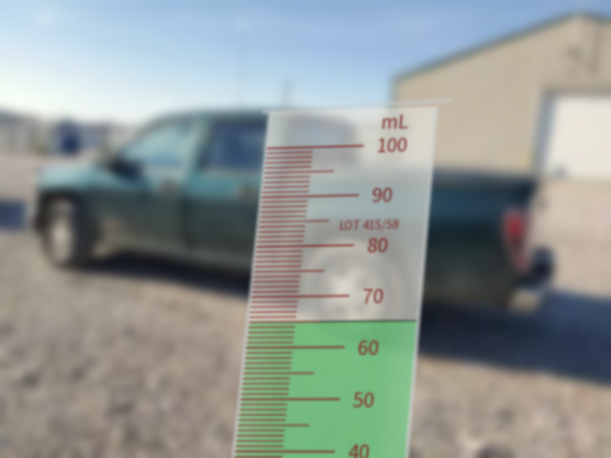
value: 65,mL
